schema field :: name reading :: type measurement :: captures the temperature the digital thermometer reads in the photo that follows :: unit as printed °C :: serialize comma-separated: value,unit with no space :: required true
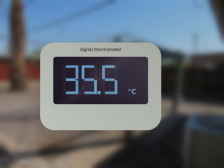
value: 35.5,°C
